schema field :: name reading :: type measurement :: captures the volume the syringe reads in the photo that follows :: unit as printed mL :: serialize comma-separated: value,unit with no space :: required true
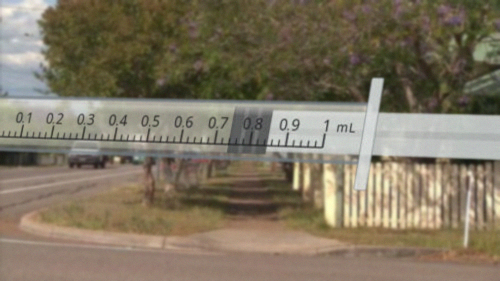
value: 0.74,mL
